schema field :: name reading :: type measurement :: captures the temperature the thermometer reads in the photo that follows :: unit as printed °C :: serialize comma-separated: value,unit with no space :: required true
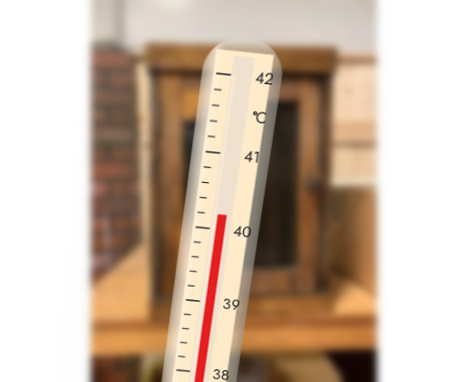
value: 40.2,°C
